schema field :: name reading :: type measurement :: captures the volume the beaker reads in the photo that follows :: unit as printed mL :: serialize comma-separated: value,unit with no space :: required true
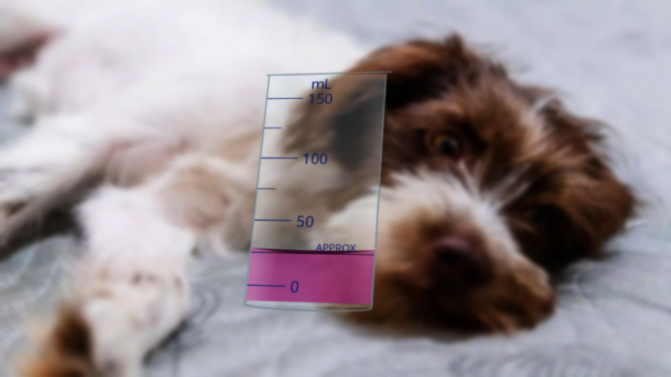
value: 25,mL
